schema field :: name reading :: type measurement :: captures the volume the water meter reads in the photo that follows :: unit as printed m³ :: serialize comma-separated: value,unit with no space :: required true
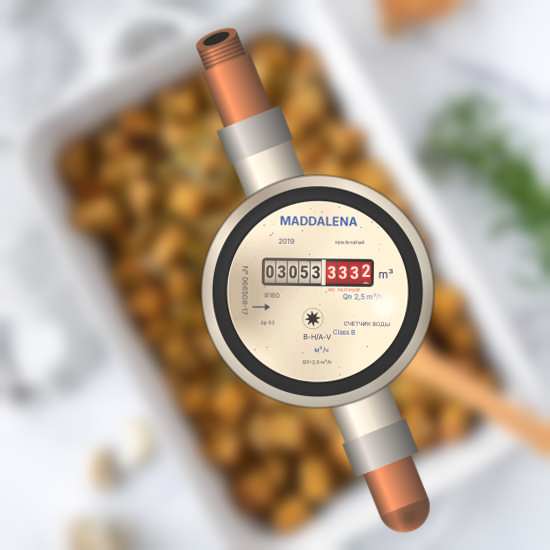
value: 3053.3332,m³
